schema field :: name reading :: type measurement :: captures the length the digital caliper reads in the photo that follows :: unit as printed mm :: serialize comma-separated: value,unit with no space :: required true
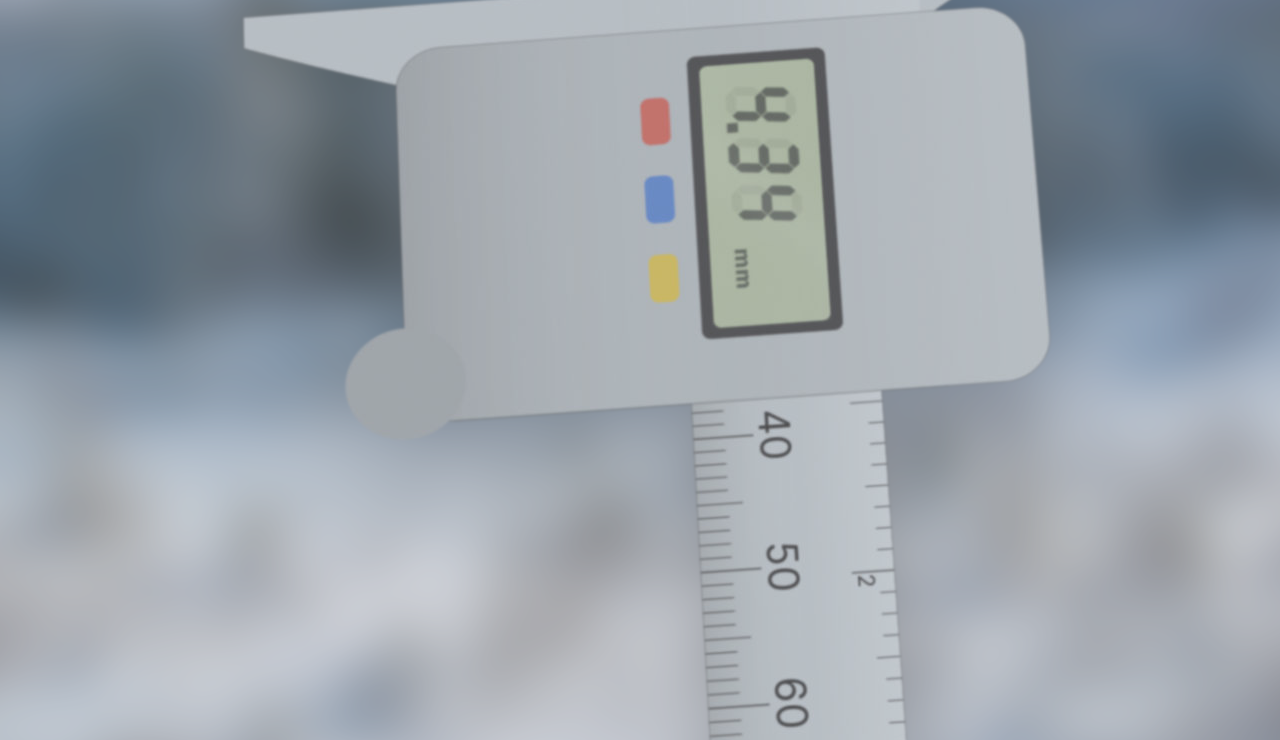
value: 4.34,mm
